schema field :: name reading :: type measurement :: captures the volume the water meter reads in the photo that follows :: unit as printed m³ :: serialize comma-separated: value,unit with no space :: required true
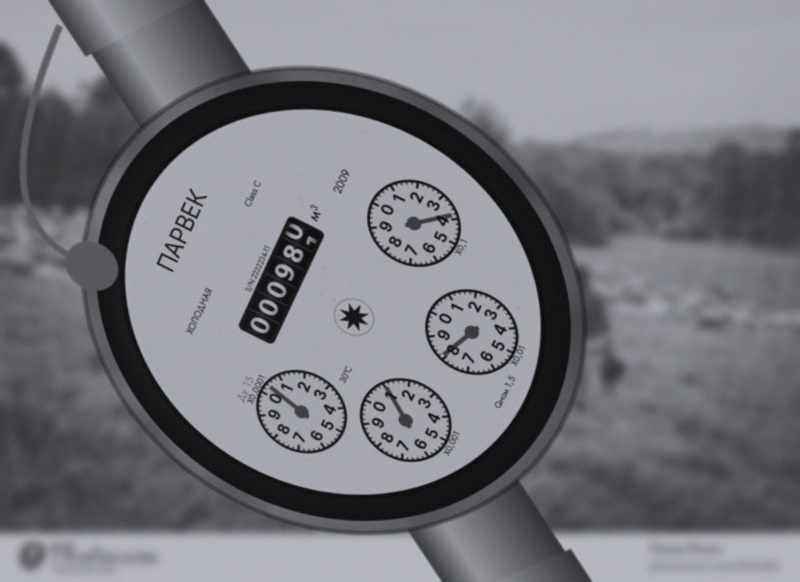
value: 980.3810,m³
